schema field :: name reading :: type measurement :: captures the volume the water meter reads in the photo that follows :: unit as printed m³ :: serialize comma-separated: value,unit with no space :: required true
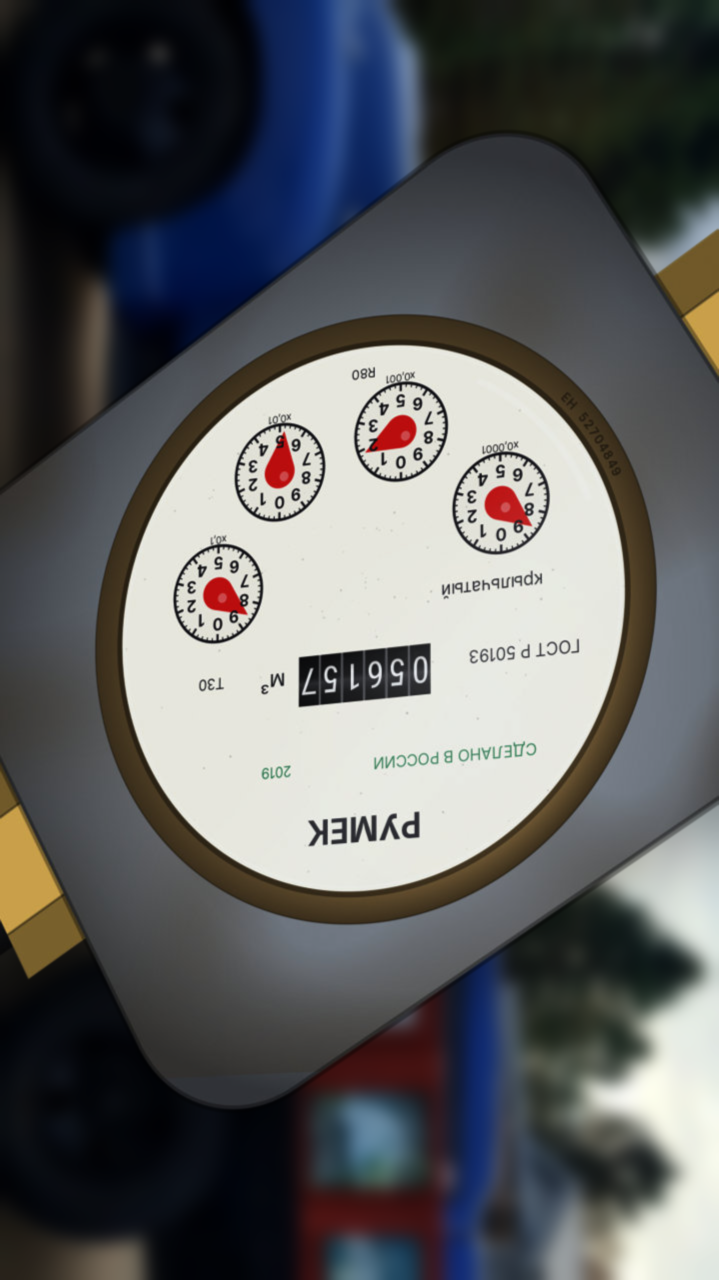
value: 56157.8518,m³
